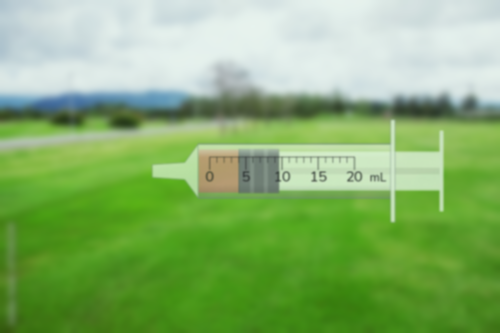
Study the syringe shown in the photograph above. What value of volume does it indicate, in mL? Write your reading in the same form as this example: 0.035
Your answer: 4
